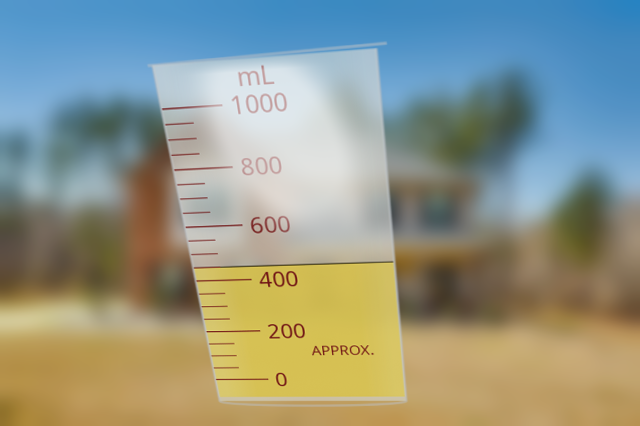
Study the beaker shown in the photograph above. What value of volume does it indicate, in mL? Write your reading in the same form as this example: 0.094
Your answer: 450
